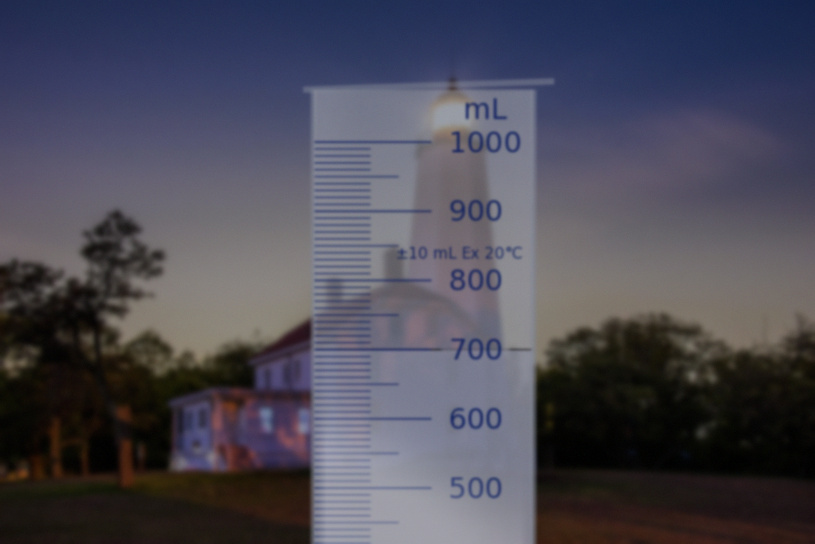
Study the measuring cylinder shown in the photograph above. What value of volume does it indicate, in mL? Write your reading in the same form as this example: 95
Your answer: 700
